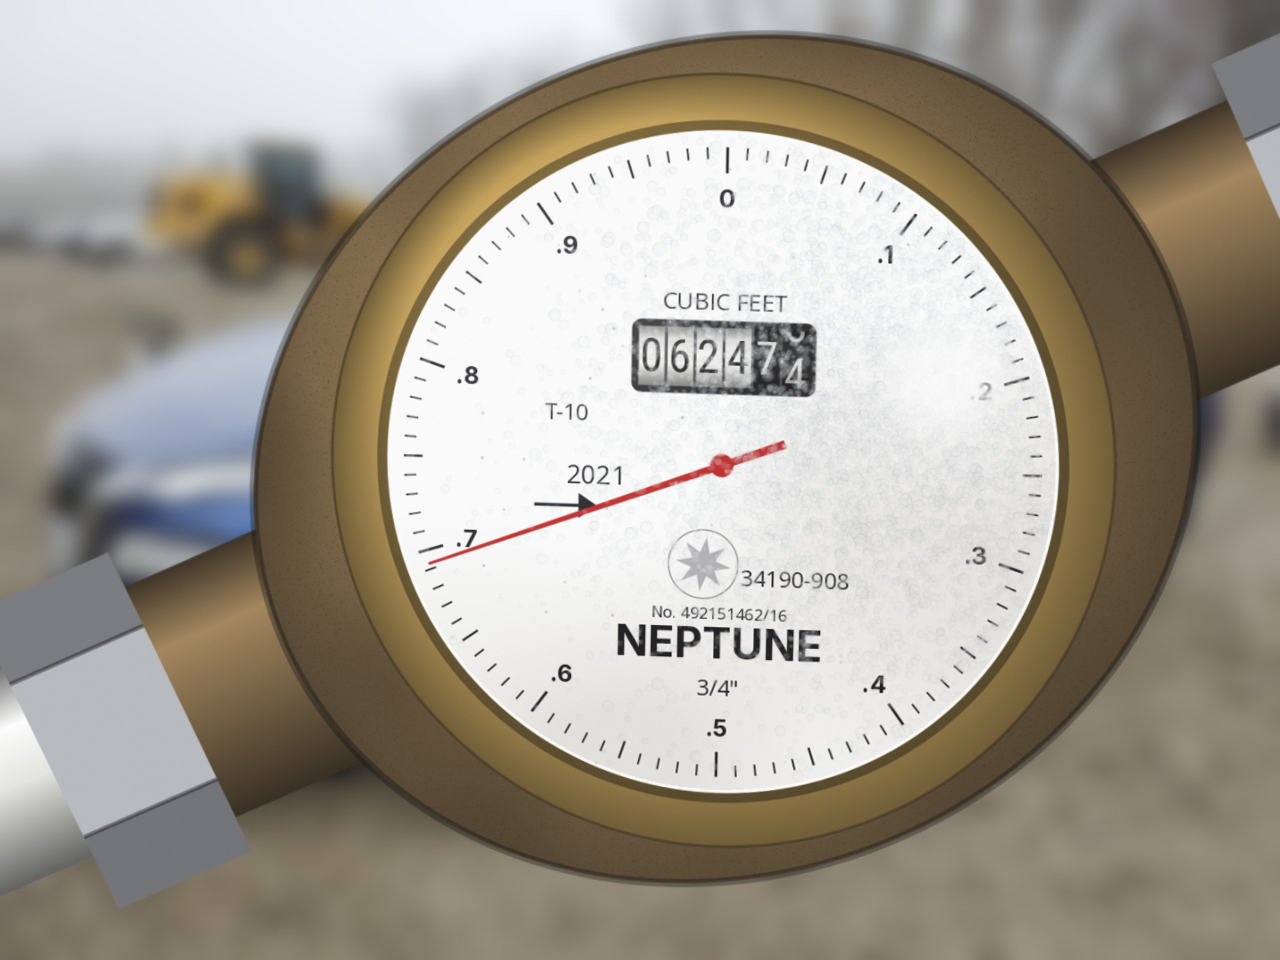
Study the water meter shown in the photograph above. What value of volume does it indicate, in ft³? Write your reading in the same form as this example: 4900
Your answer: 62473.69
